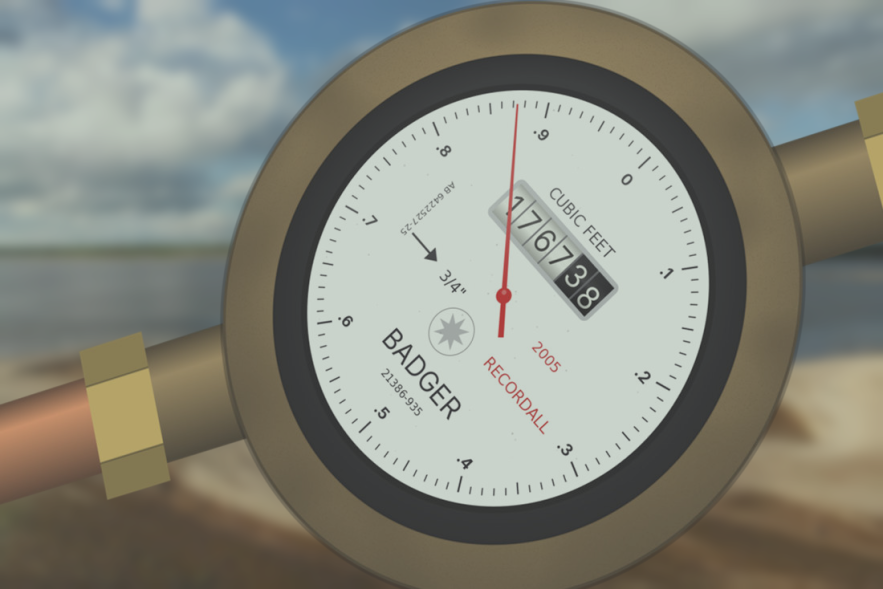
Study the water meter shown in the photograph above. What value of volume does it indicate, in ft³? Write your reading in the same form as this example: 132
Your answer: 176737.87
